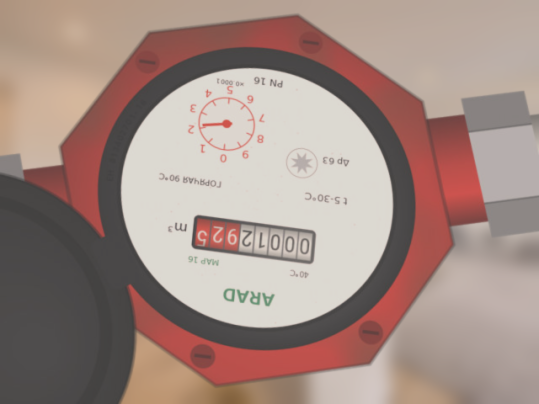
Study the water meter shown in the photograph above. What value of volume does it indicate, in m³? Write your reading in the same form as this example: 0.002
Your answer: 12.9252
